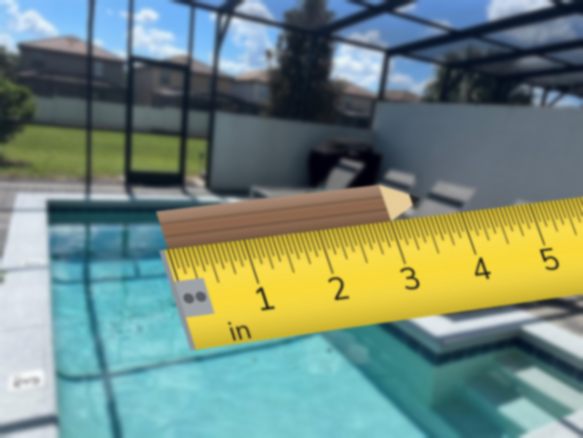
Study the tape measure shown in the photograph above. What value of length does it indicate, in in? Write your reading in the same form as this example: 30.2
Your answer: 3.5
